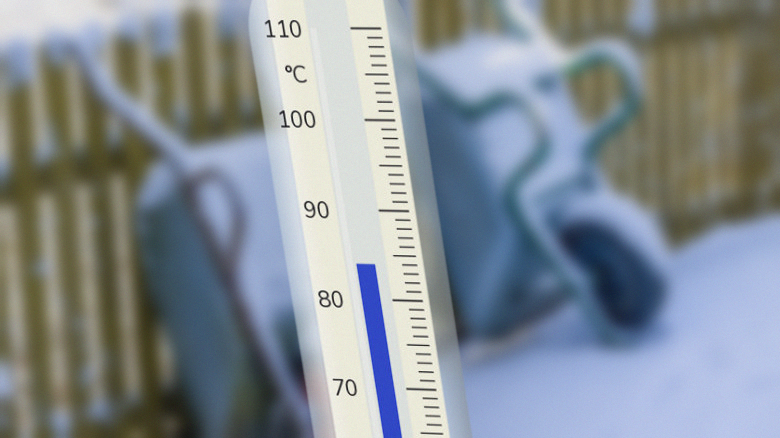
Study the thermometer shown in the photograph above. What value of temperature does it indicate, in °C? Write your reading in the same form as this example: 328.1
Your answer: 84
